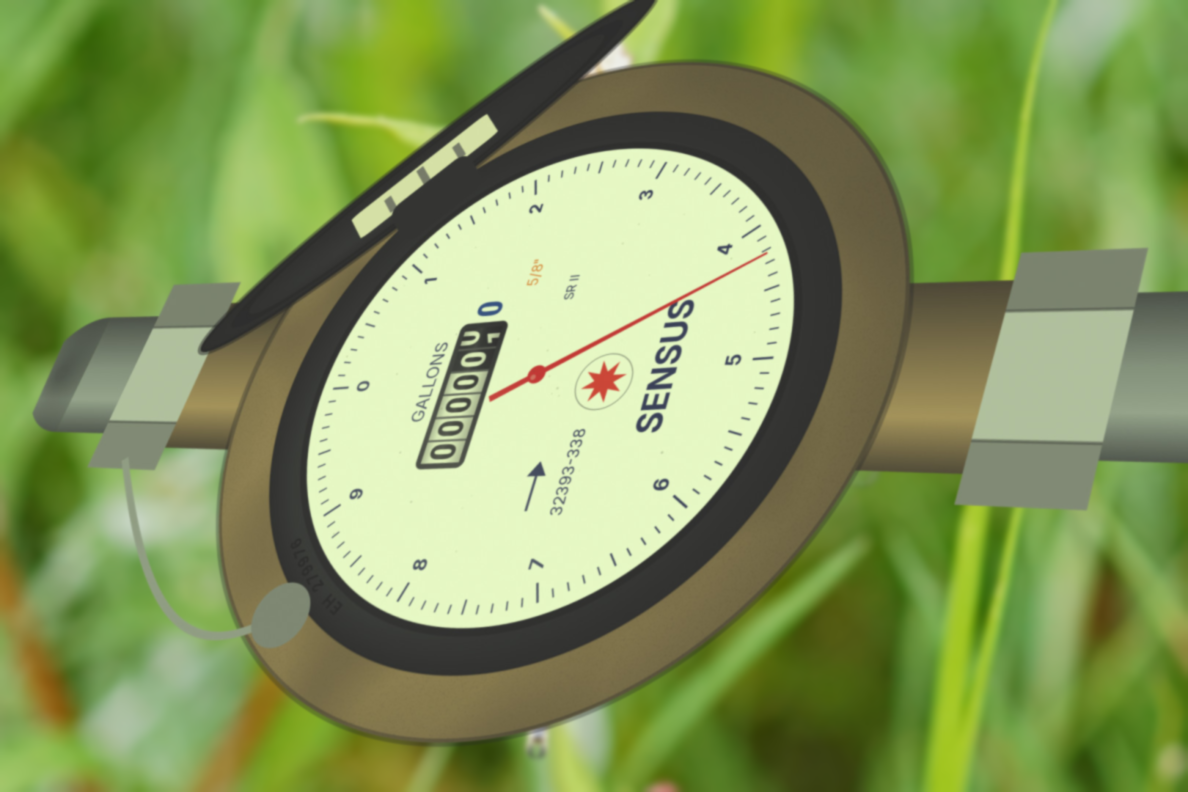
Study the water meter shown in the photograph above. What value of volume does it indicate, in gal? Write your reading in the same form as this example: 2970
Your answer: 4.2
